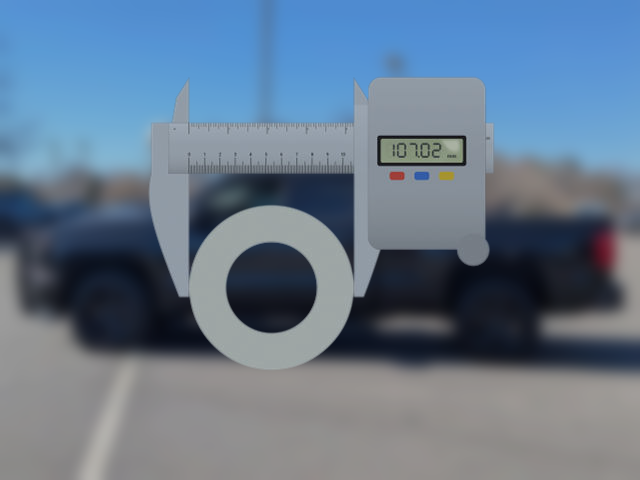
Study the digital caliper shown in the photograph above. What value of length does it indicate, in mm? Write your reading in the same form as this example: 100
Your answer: 107.02
